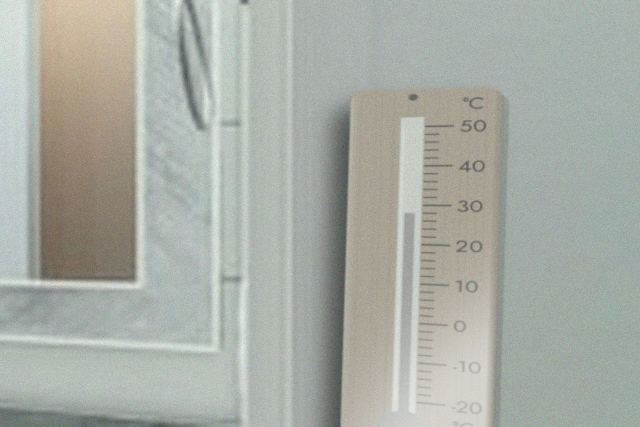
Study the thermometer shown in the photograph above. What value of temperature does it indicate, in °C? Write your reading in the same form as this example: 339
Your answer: 28
